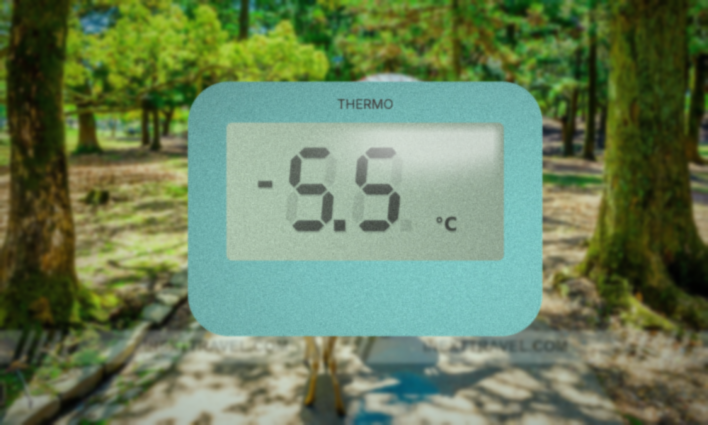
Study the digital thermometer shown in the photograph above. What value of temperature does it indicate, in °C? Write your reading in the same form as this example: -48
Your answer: -5.5
